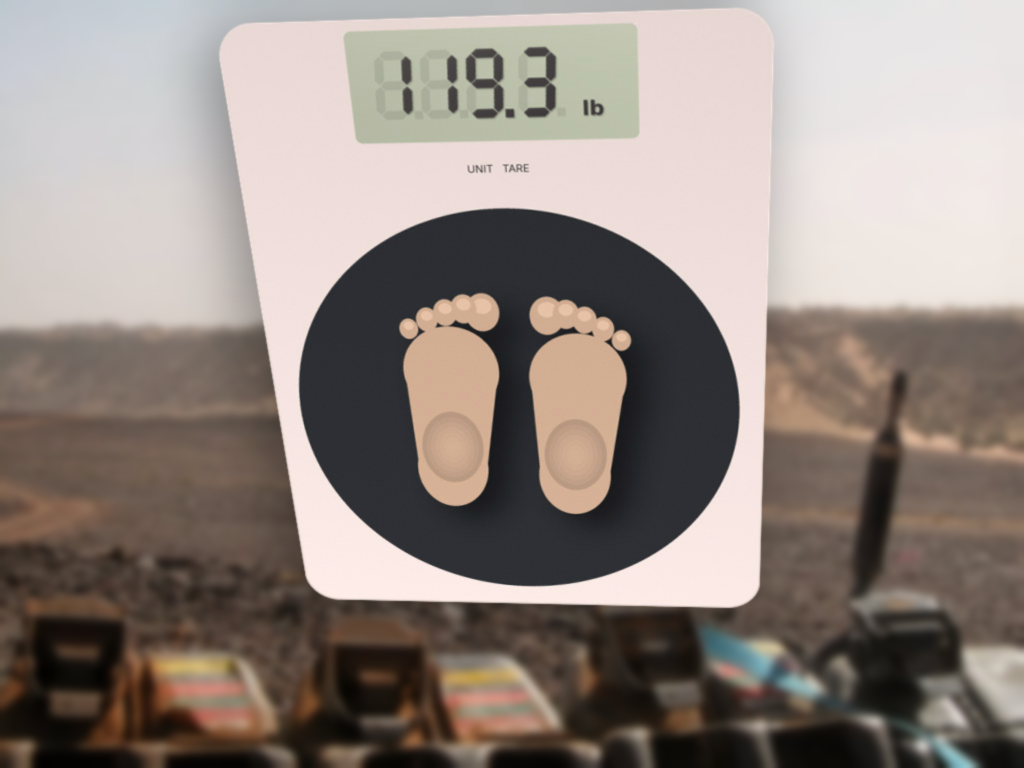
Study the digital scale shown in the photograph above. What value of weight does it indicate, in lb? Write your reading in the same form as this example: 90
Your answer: 119.3
